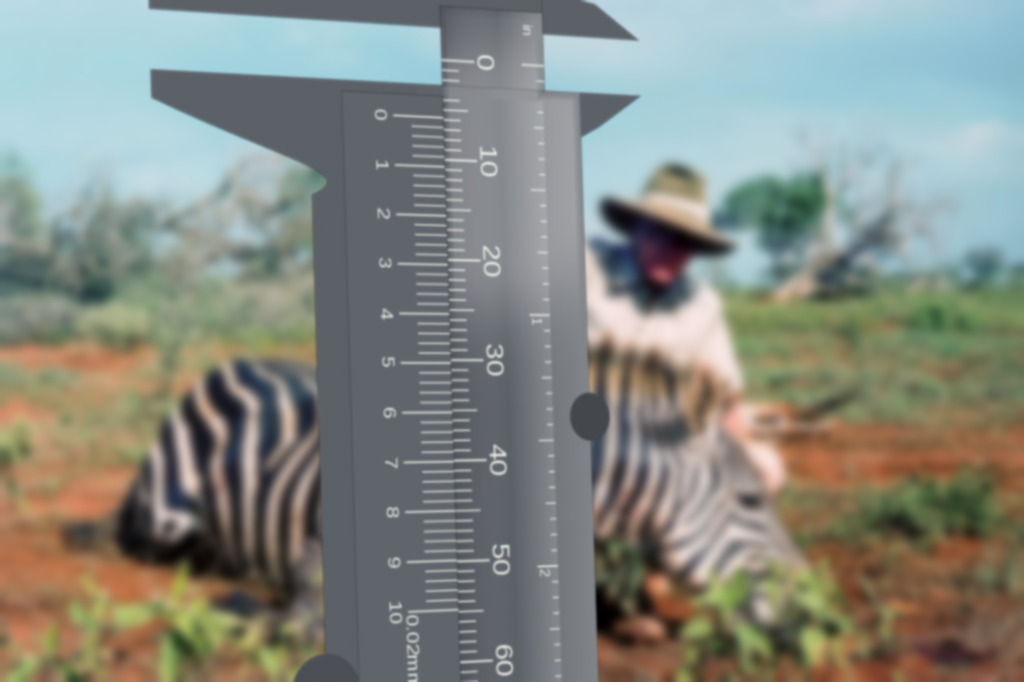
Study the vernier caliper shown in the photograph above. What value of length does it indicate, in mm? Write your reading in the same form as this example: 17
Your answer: 5.8
